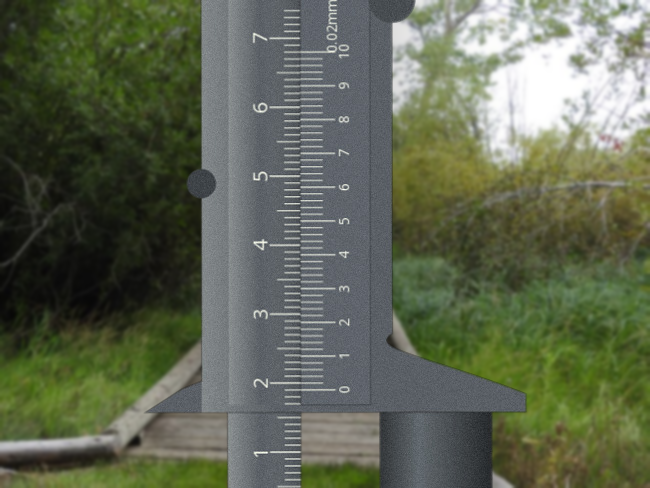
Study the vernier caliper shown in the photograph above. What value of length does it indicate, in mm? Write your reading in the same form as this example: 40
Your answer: 19.0
